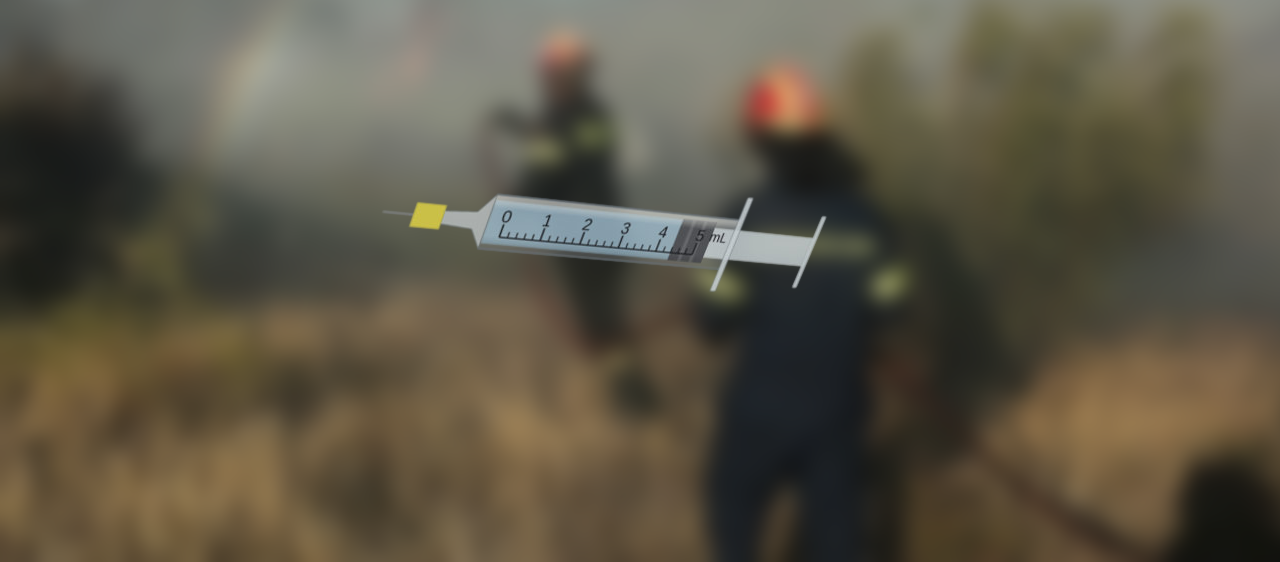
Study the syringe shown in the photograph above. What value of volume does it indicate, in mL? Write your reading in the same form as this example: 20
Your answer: 4.4
